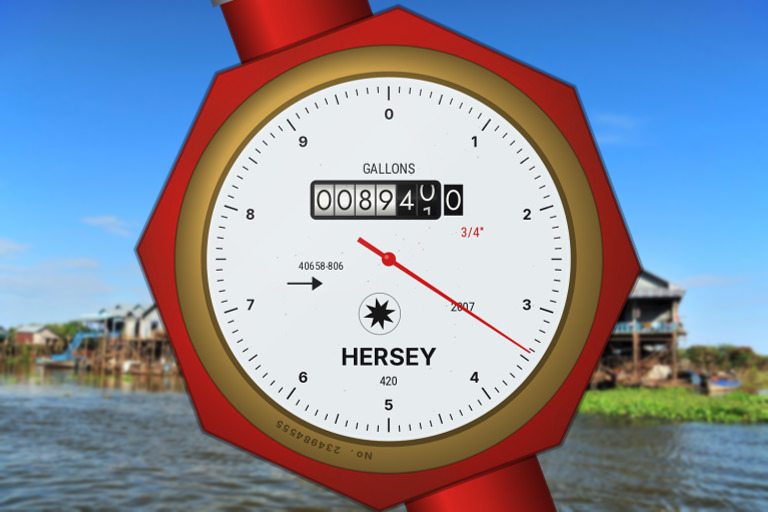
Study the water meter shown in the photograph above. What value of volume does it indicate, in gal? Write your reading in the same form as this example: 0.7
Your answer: 89403.4
